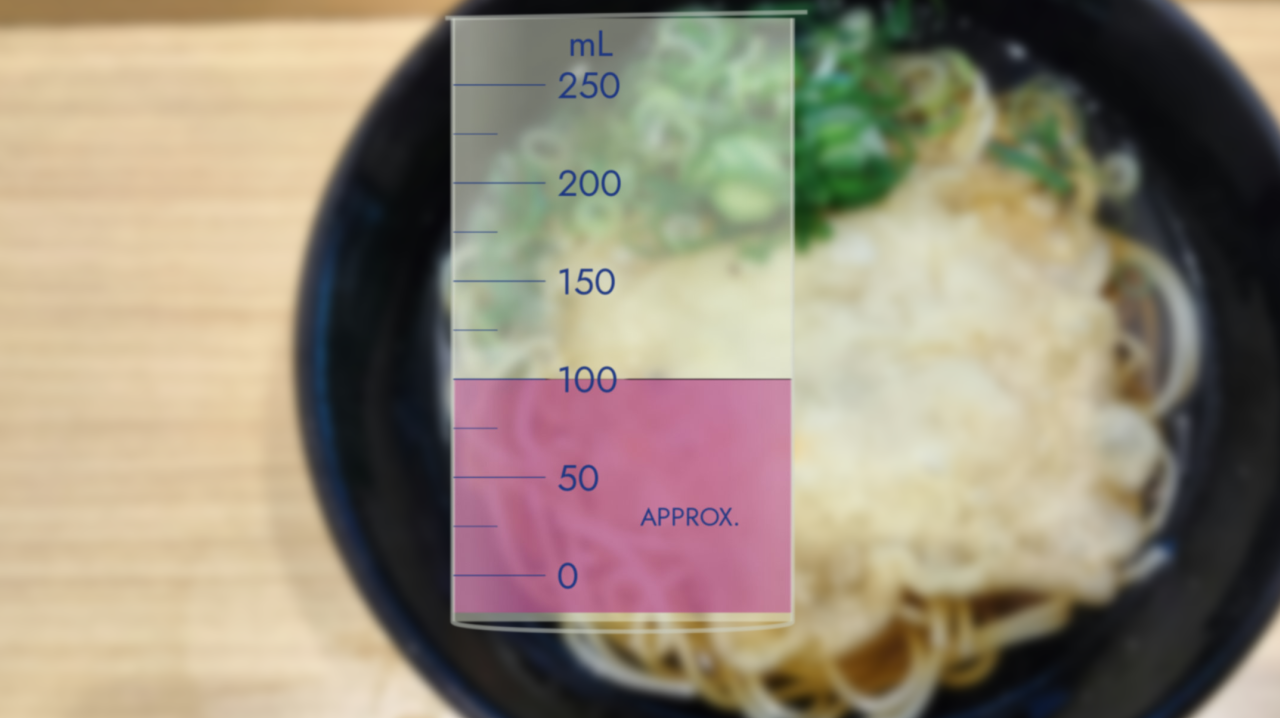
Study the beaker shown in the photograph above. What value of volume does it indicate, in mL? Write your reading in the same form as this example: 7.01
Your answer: 100
